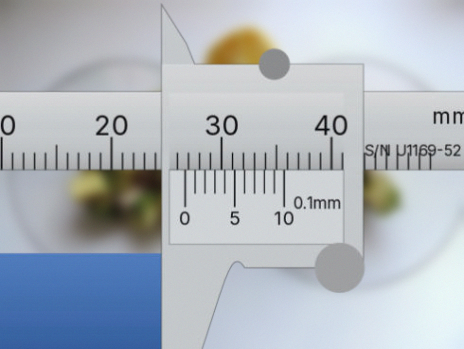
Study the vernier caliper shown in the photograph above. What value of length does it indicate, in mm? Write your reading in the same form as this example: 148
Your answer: 26.7
